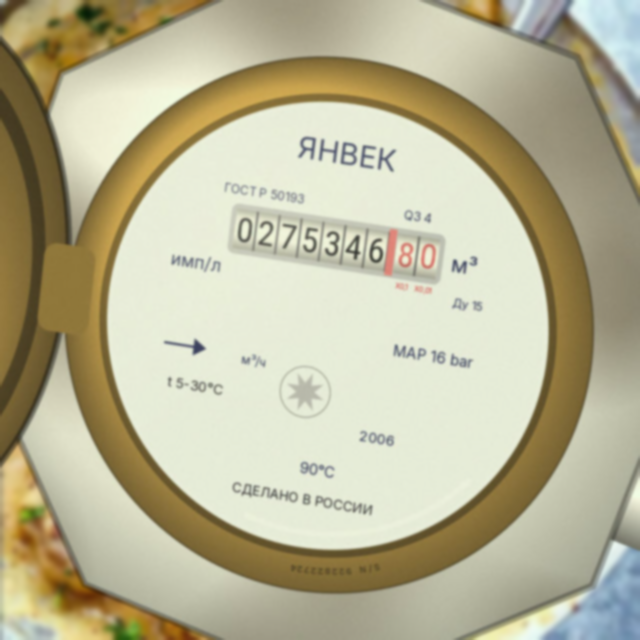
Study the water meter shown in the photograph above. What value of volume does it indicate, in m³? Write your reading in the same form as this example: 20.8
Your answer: 275346.80
